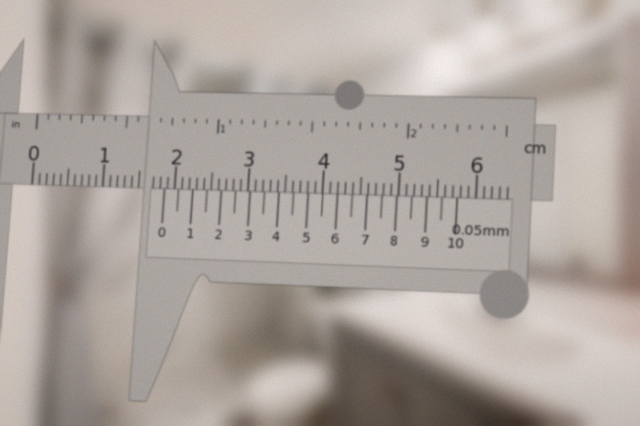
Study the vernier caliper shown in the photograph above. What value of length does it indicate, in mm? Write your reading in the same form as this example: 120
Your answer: 18.6
